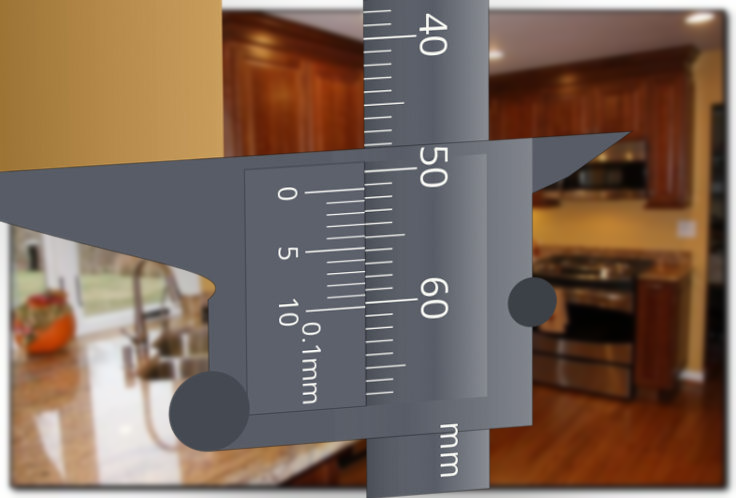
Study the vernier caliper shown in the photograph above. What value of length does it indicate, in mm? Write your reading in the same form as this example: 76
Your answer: 51.3
